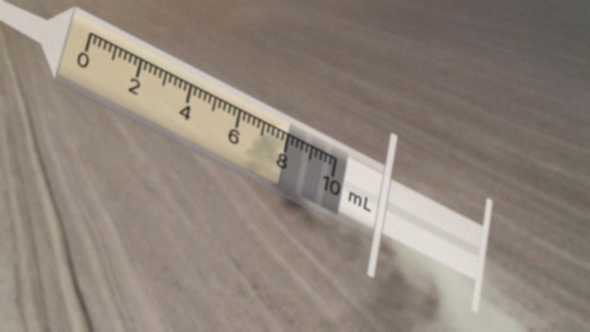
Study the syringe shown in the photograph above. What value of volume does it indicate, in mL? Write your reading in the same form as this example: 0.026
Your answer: 8
